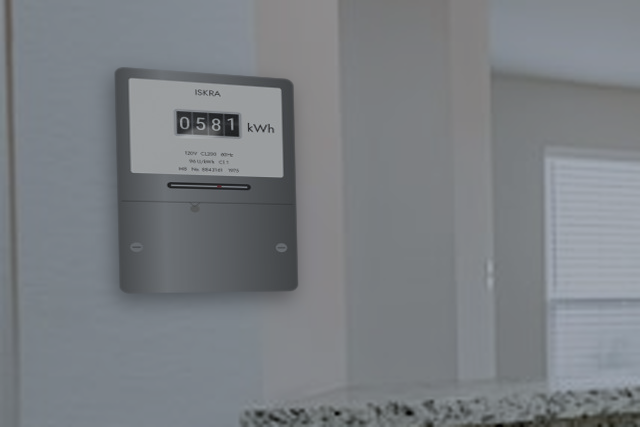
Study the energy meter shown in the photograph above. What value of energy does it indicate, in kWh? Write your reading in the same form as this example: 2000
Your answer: 581
